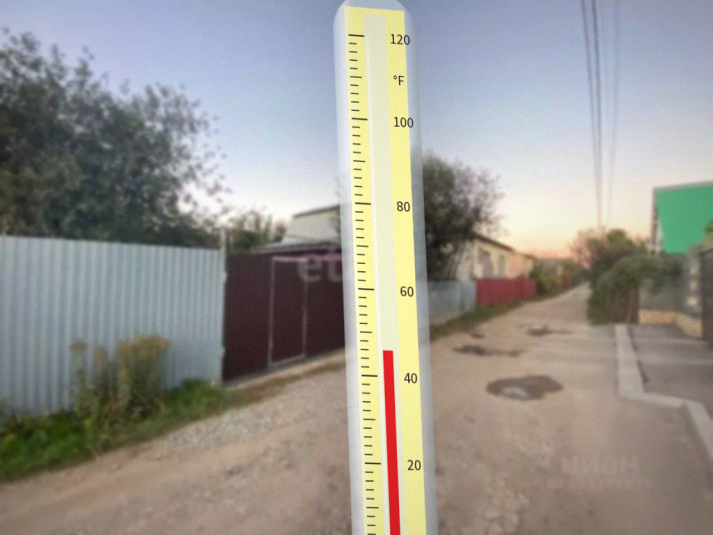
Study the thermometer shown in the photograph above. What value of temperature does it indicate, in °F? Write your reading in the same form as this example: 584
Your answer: 46
